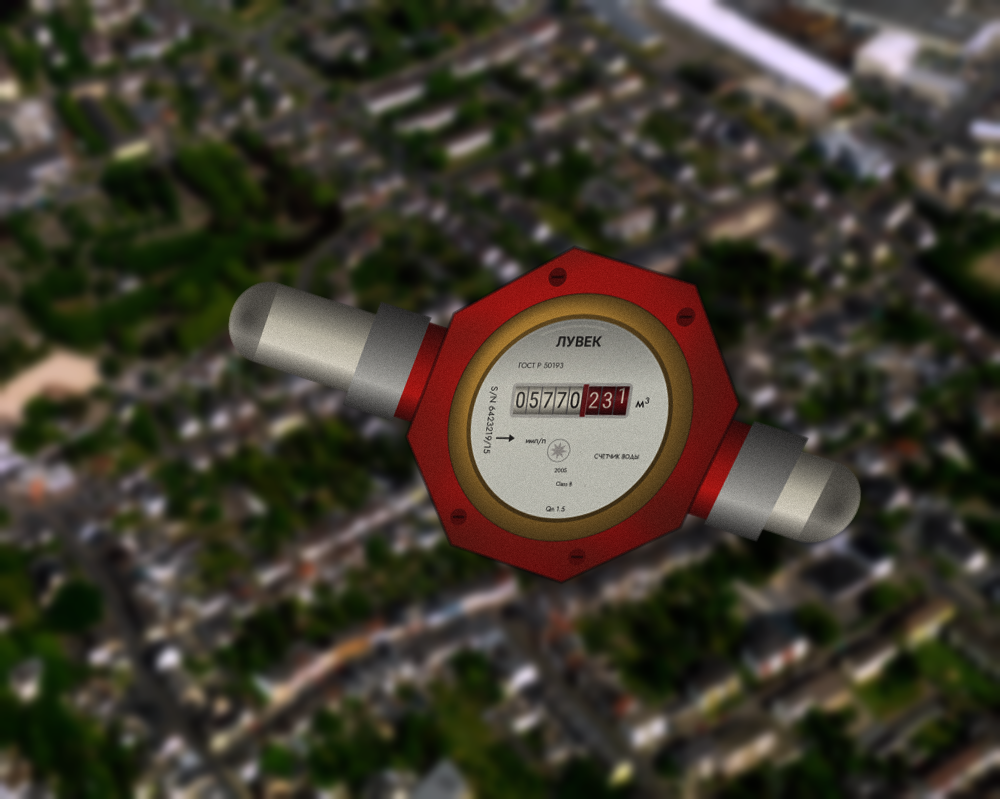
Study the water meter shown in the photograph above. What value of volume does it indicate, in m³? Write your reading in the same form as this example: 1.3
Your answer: 5770.231
